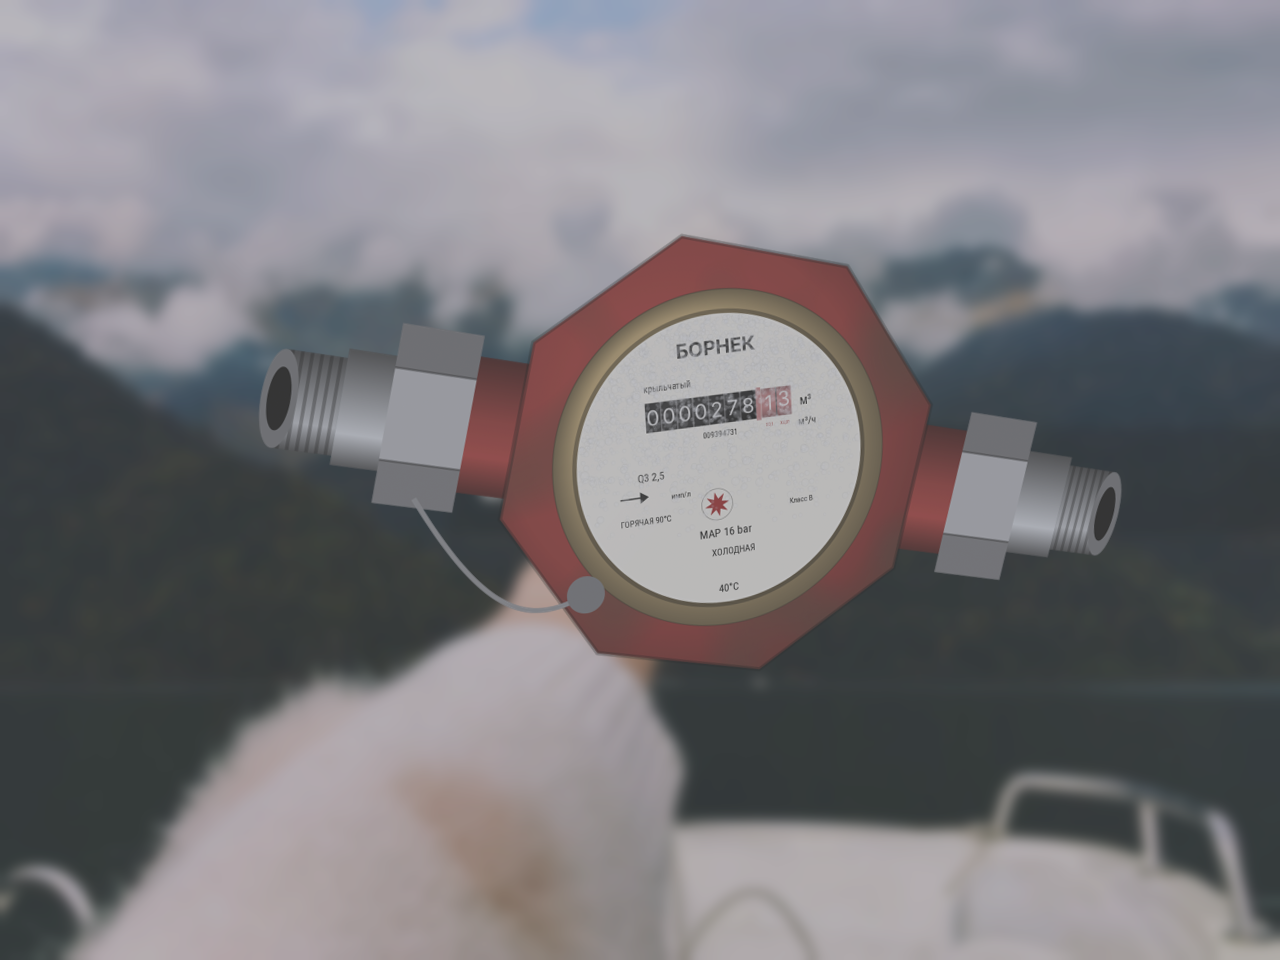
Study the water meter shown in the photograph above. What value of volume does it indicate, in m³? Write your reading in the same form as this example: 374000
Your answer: 278.13
